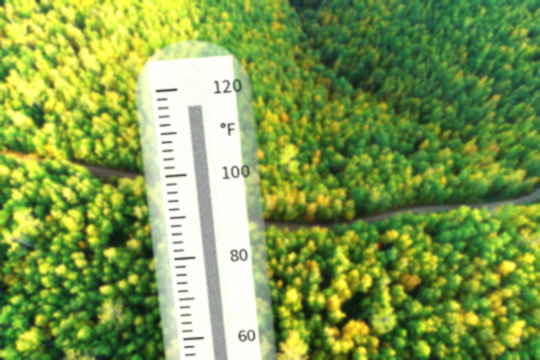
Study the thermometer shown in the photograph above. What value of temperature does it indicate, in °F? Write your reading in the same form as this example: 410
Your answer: 116
